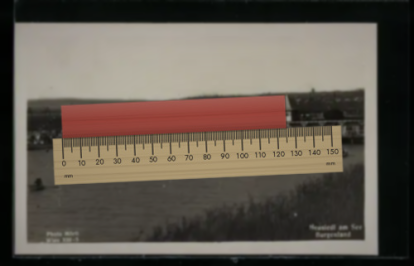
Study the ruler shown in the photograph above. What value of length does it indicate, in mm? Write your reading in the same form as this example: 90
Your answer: 125
